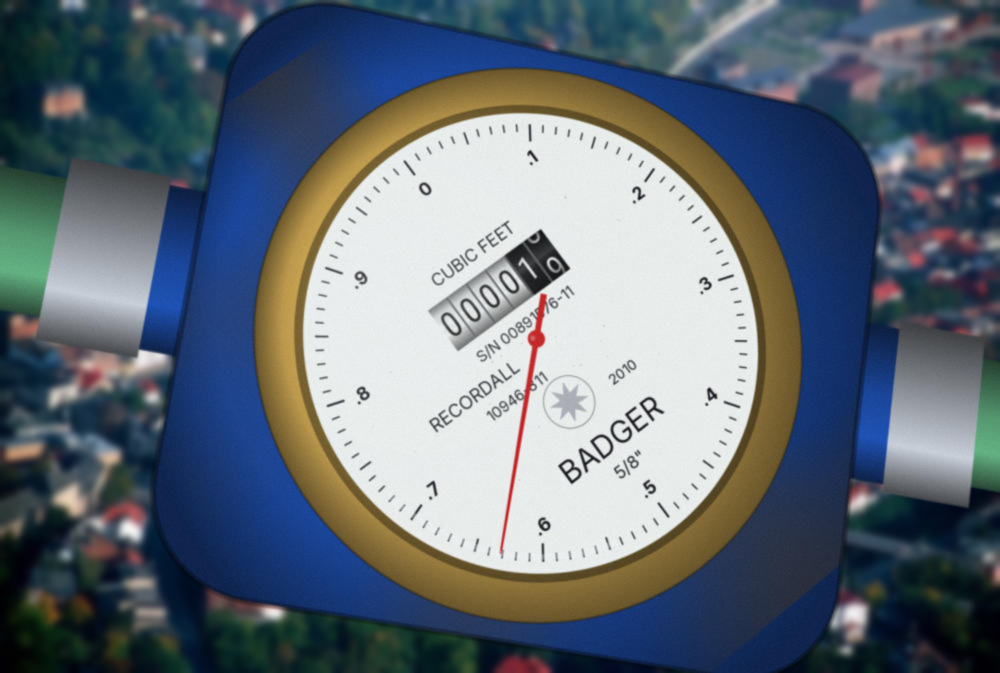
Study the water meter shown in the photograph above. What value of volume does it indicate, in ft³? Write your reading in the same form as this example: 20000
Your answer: 18.63
